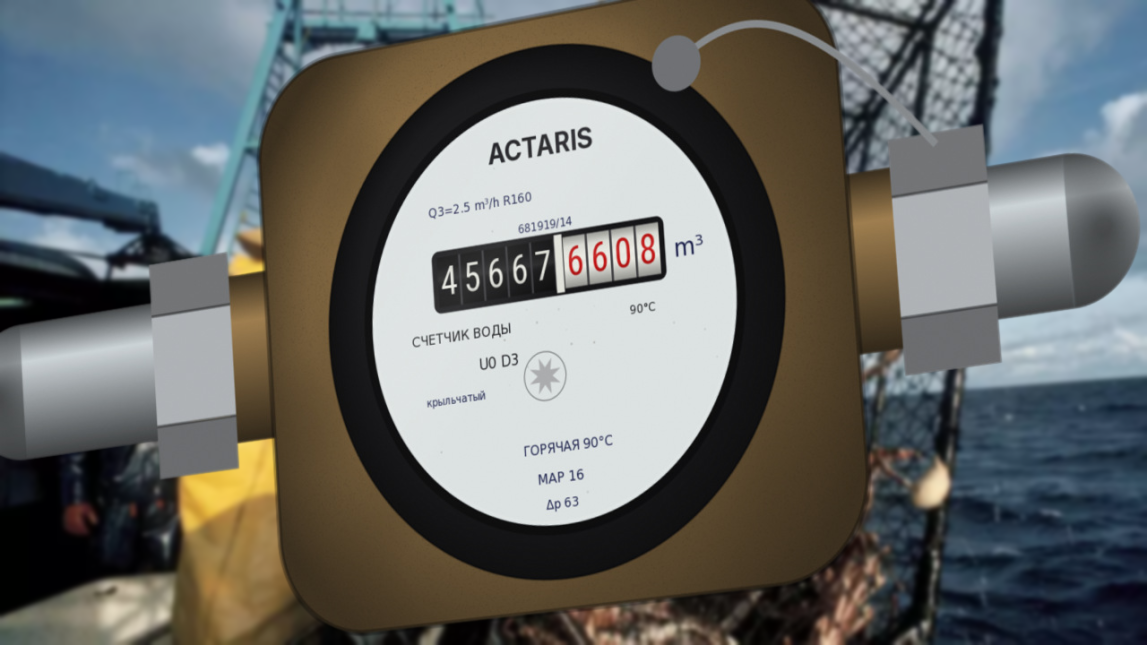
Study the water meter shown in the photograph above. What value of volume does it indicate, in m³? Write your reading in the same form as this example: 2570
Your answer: 45667.6608
